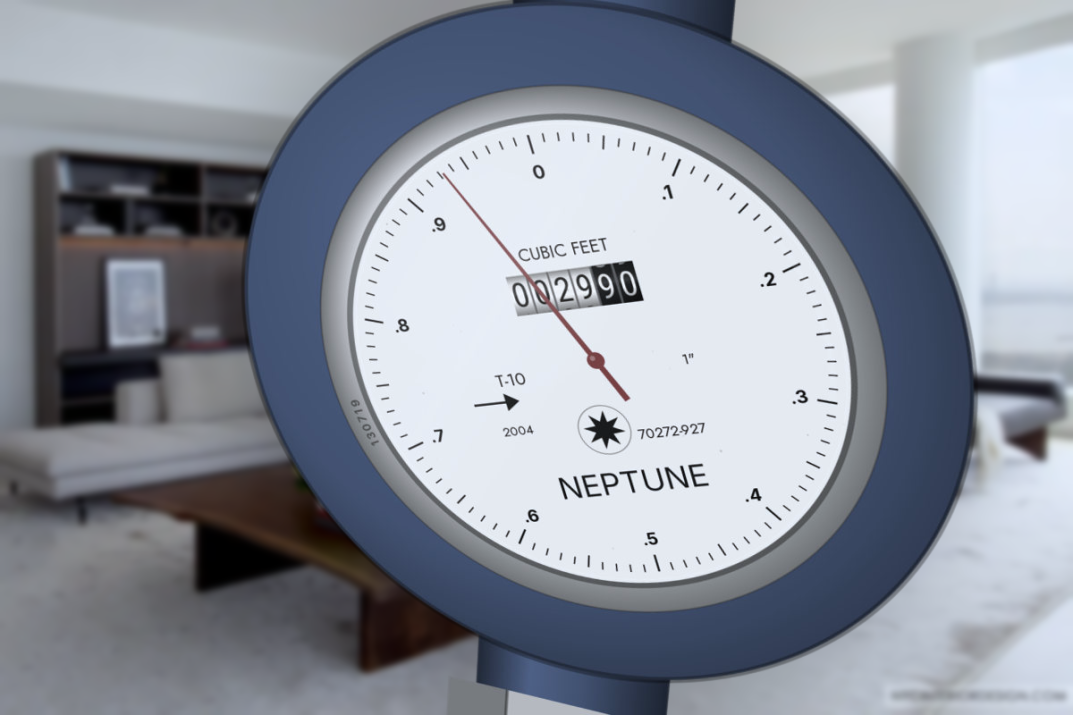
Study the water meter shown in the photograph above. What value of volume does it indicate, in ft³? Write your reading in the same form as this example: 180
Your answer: 2989.93
